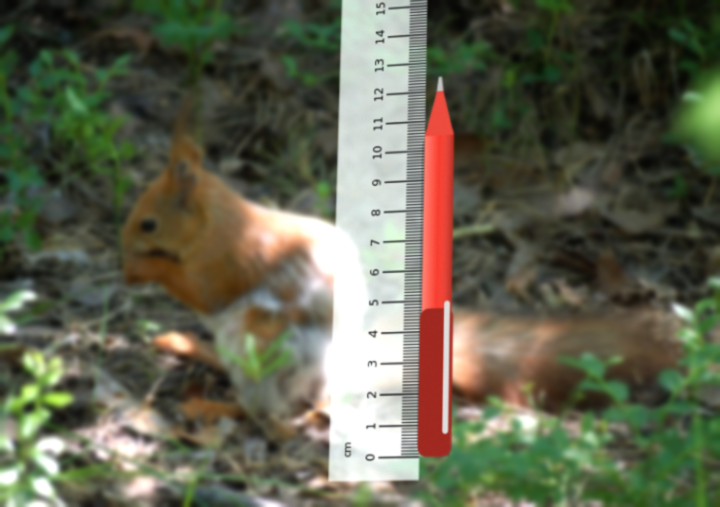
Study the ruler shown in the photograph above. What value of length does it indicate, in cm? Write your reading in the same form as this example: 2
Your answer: 12.5
